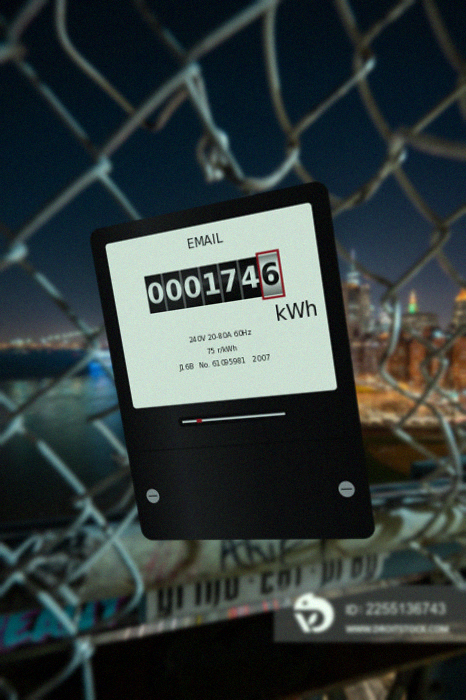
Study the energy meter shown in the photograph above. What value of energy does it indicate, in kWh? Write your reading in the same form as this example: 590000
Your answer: 174.6
